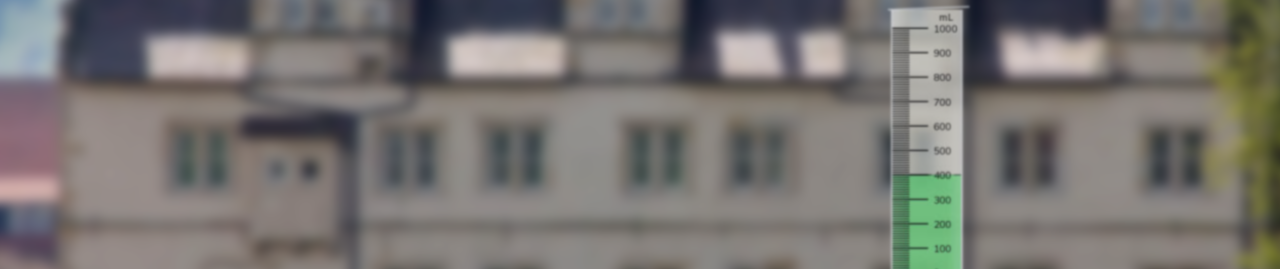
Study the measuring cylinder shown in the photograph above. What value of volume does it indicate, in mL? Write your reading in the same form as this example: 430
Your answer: 400
